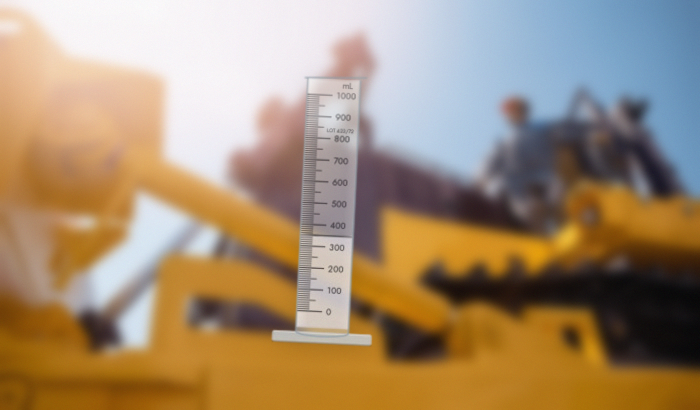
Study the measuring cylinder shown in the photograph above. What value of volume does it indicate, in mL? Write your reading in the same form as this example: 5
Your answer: 350
